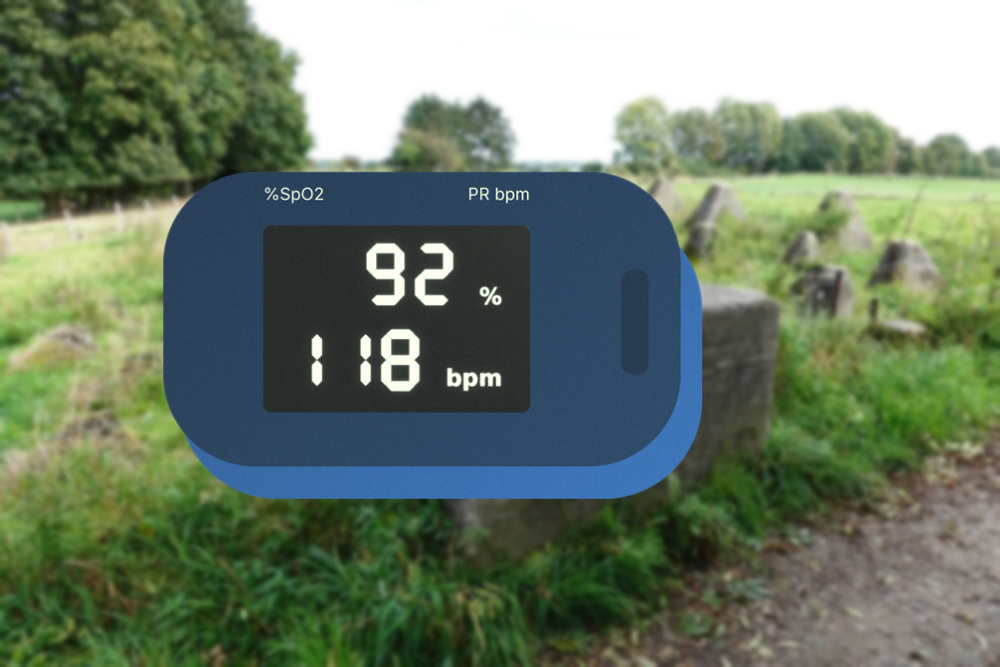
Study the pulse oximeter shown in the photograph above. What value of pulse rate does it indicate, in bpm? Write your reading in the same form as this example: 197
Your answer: 118
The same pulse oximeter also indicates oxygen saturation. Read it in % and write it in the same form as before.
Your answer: 92
